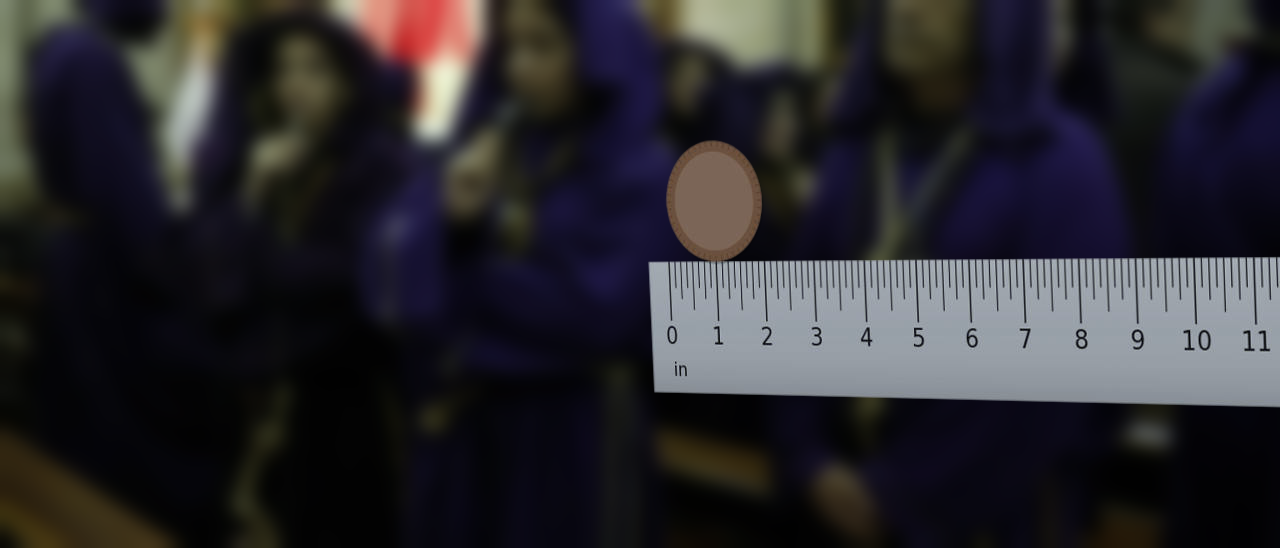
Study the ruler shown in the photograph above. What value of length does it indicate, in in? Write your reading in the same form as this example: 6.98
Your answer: 2
